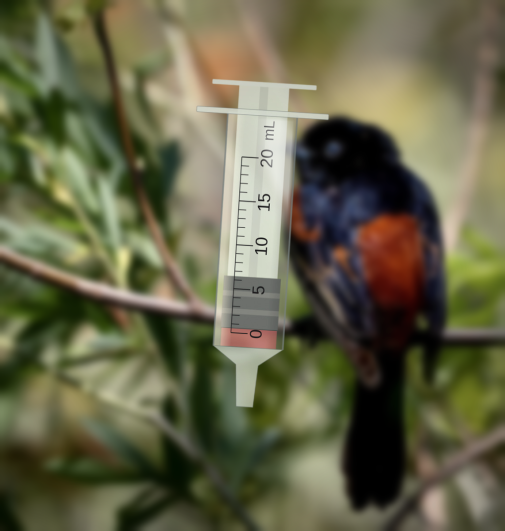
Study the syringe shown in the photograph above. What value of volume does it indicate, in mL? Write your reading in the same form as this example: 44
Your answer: 0.5
